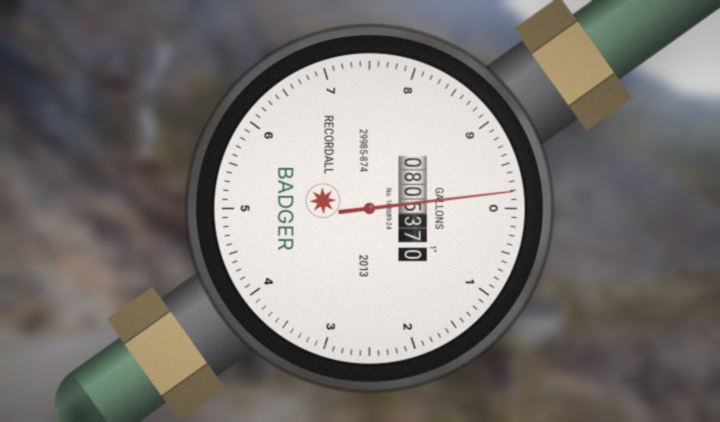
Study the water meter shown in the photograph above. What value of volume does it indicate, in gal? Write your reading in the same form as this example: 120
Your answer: 805369.8
